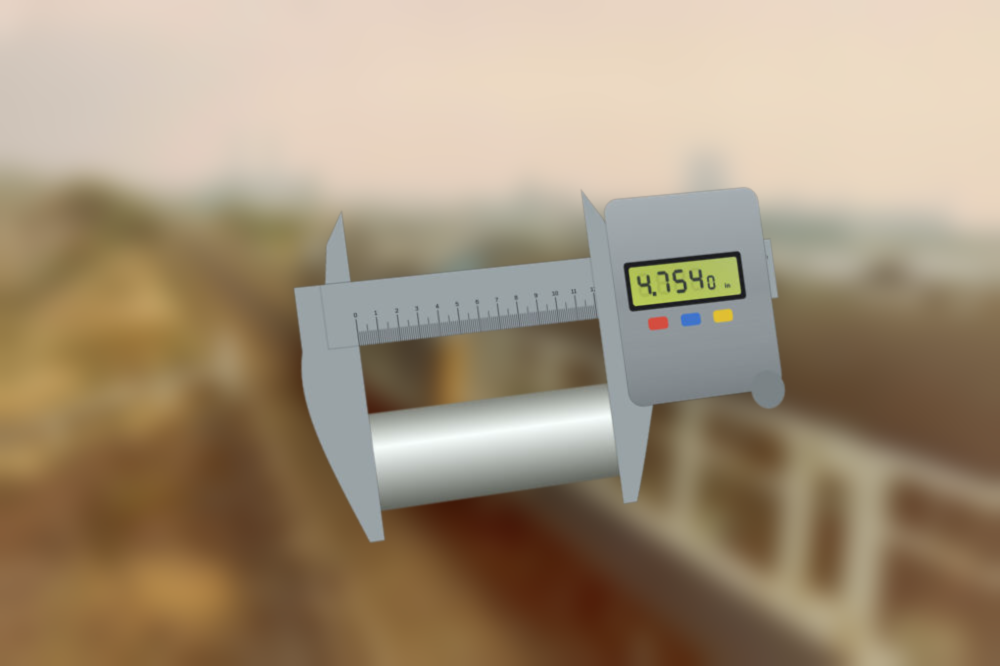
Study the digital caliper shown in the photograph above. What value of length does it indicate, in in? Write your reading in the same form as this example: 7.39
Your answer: 4.7540
